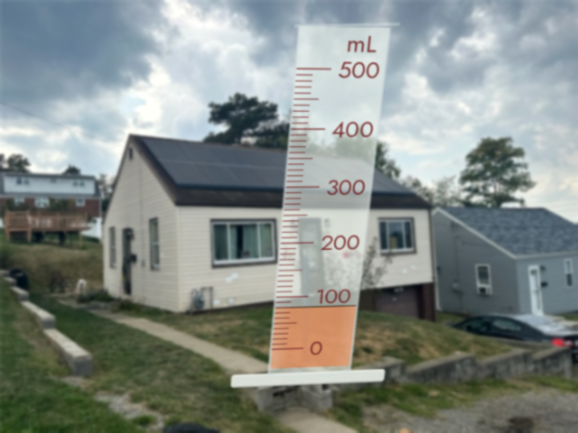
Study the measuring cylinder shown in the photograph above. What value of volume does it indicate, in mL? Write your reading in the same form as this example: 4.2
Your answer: 80
